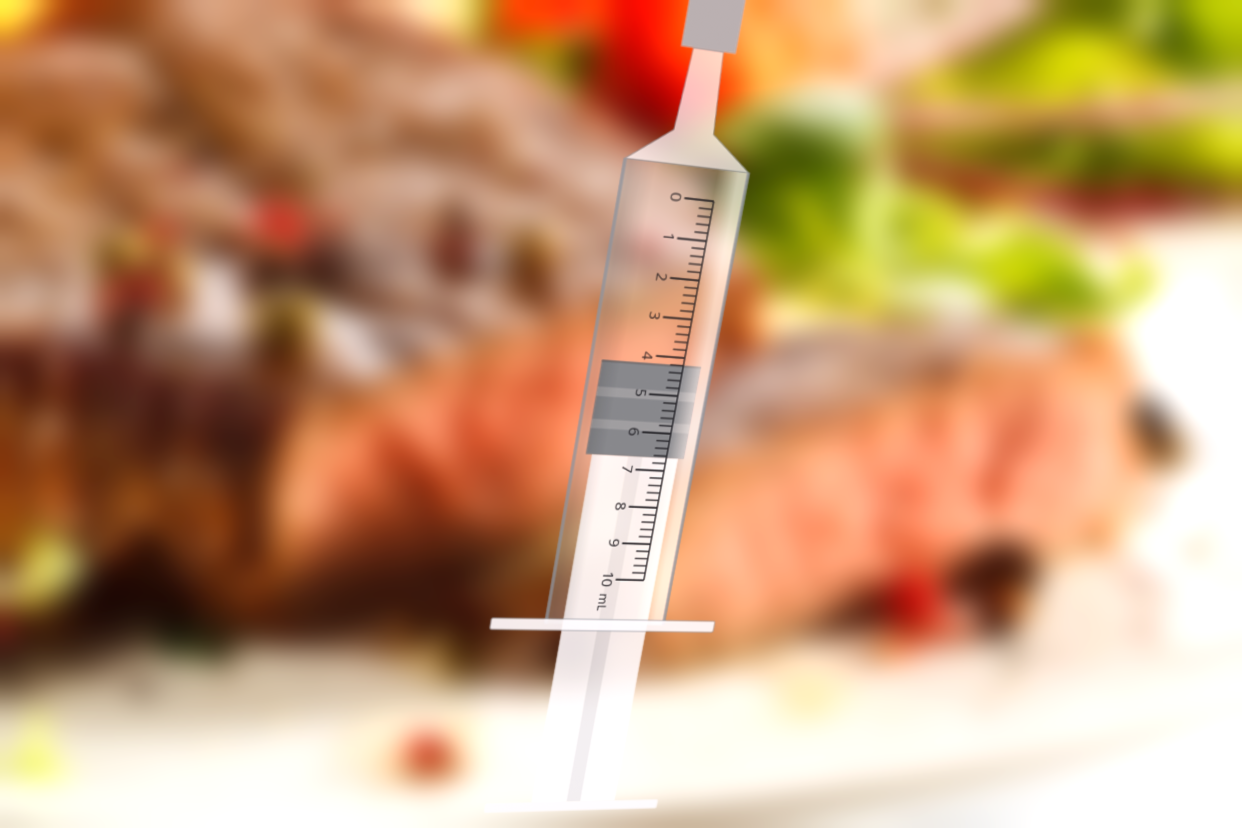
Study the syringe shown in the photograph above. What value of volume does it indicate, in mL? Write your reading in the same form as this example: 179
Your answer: 4.2
